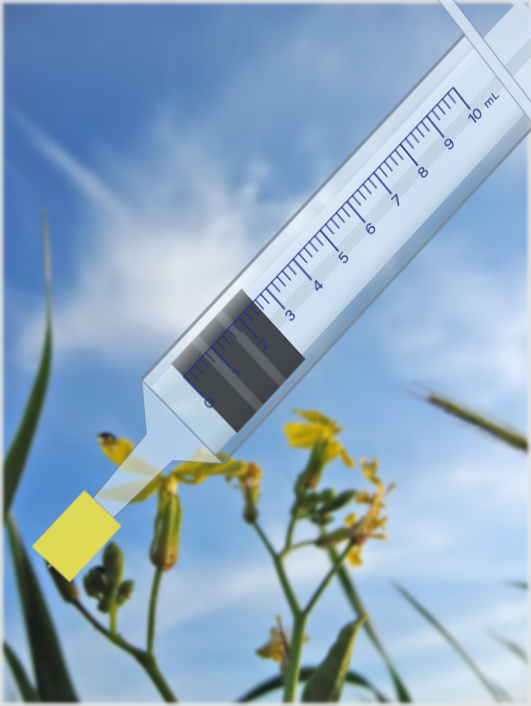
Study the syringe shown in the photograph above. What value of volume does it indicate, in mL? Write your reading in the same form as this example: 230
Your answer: 0
